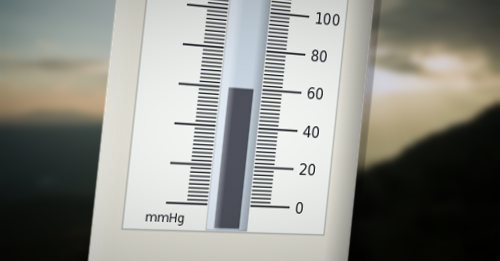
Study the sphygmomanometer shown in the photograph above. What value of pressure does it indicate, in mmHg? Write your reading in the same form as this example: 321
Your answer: 60
